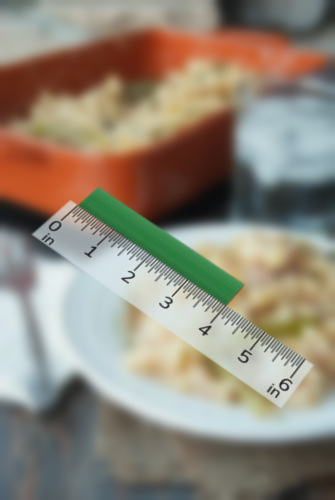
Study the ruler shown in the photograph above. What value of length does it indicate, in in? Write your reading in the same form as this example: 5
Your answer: 4
